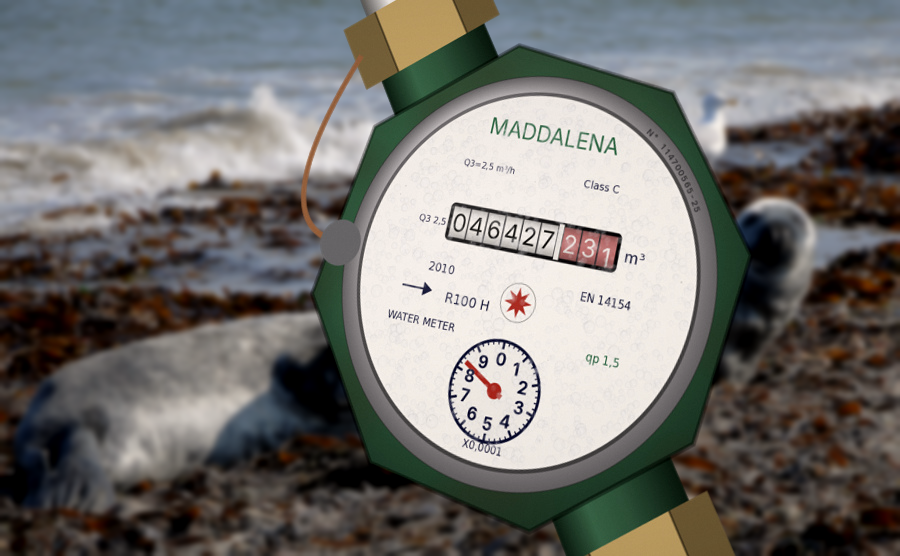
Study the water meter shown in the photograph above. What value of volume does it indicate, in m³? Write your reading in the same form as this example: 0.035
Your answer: 46427.2308
